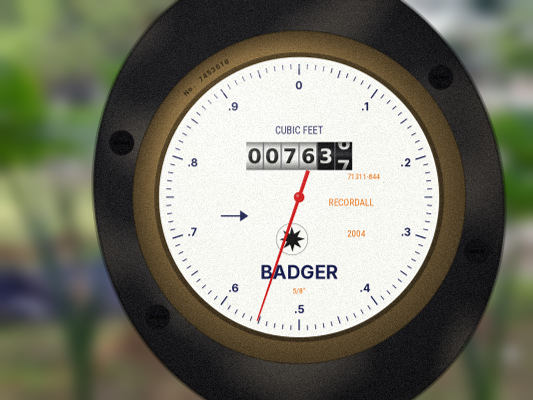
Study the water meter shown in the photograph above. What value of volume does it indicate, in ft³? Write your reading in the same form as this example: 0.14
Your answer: 7636.55
